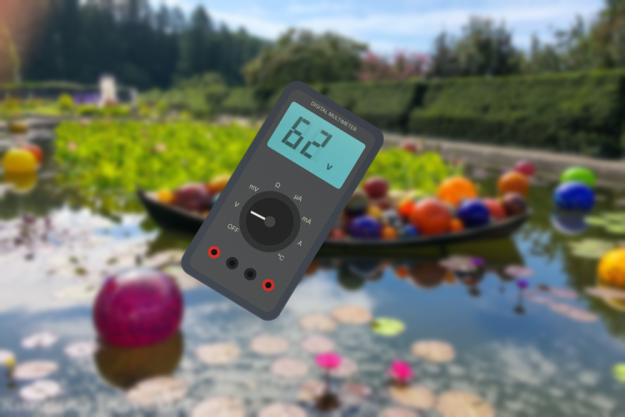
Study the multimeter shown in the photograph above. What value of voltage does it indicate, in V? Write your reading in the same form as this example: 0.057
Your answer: 62
